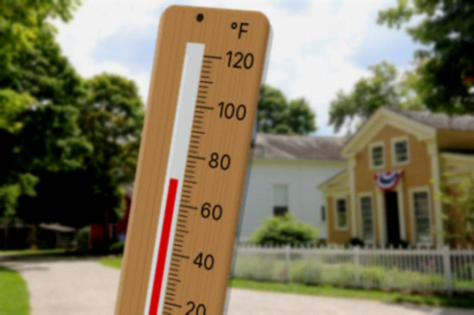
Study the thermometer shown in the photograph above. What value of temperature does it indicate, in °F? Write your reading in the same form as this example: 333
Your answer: 70
